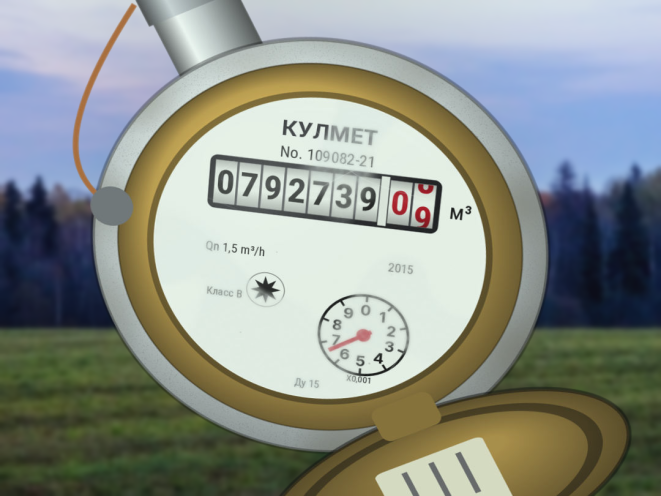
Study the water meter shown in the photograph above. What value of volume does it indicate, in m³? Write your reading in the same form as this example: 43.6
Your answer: 792739.086
